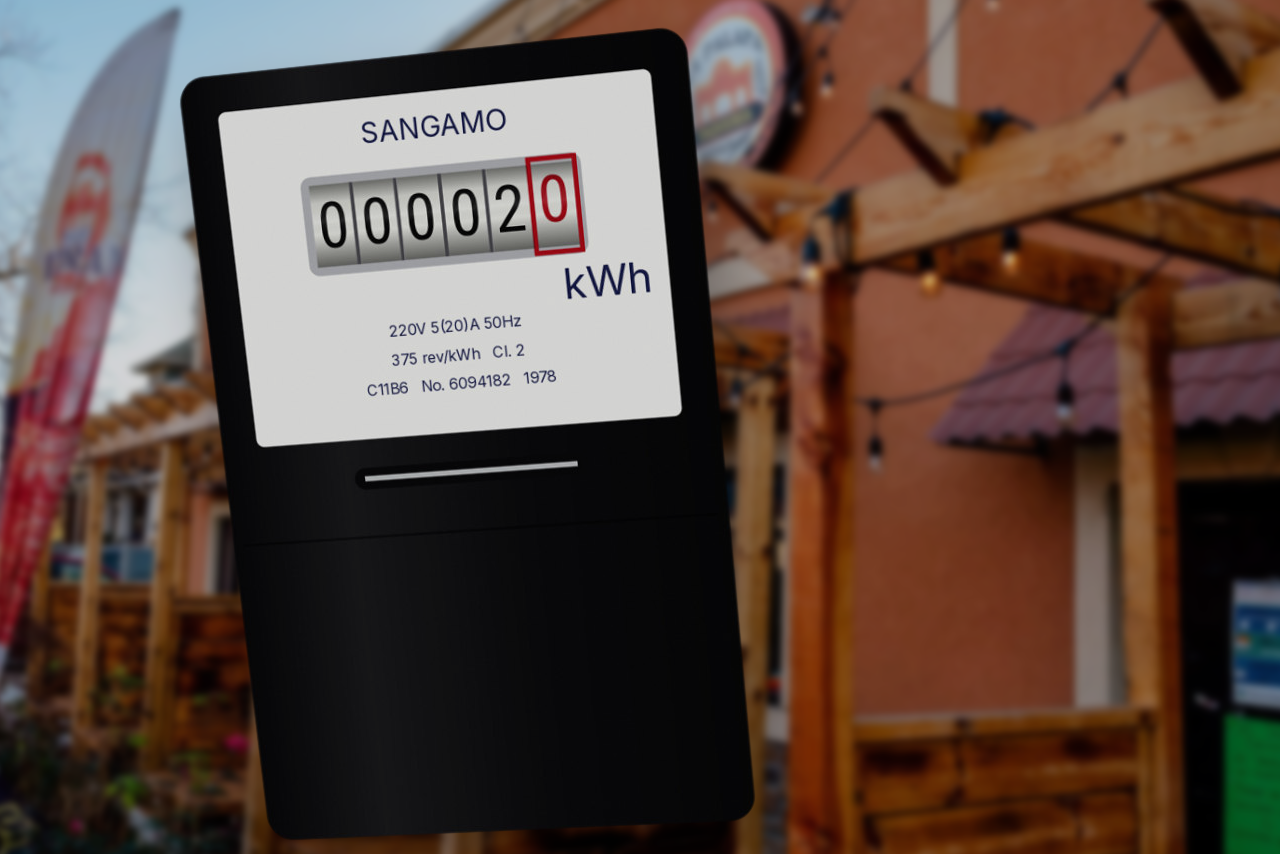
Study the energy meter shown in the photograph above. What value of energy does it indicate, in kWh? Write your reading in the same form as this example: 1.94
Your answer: 2.0
